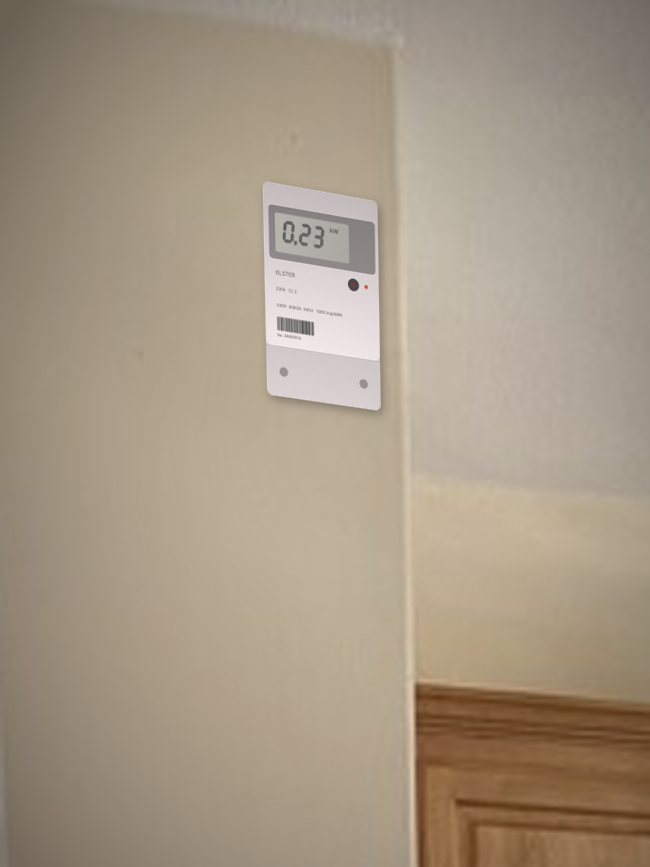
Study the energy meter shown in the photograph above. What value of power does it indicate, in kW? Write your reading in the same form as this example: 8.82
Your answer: 0.23
